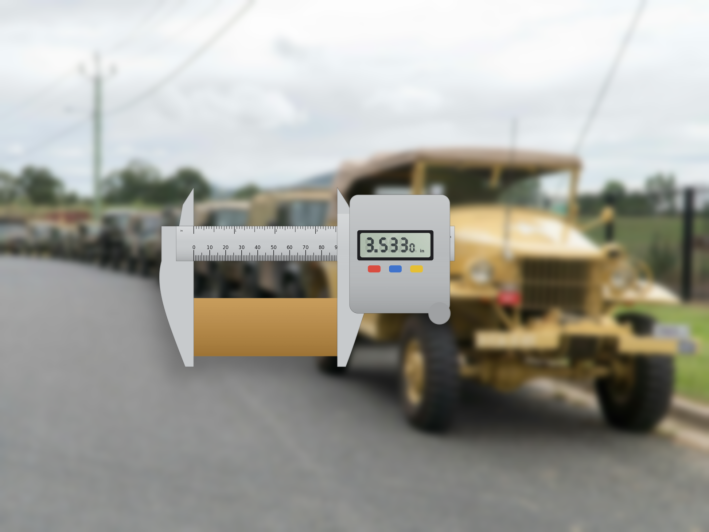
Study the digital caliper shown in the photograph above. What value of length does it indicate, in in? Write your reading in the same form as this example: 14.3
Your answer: 3.5330
